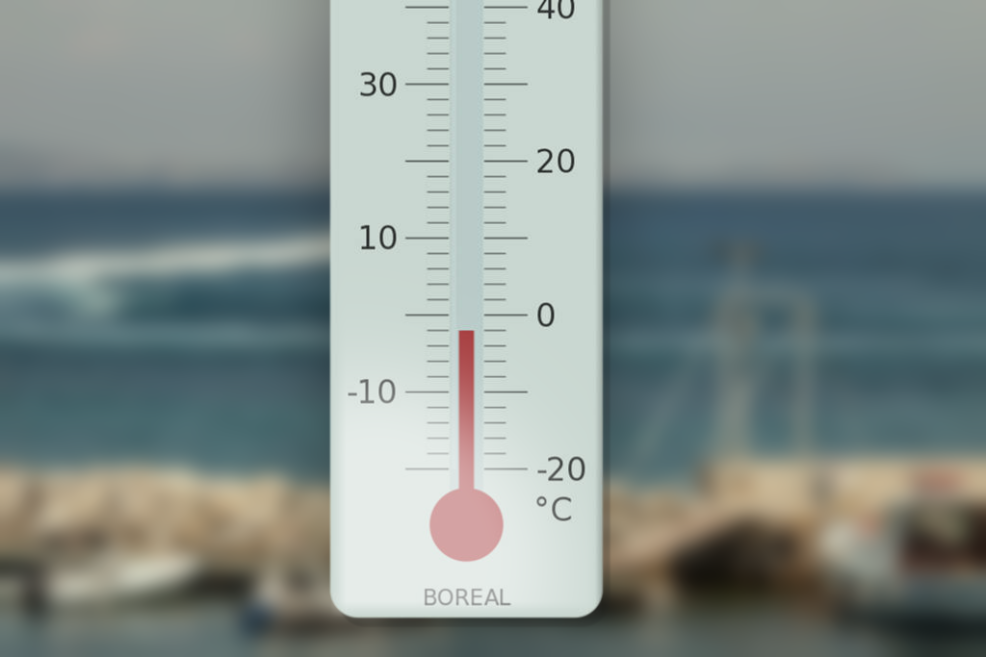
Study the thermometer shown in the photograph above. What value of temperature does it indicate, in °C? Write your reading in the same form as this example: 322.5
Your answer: -2
